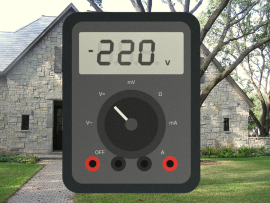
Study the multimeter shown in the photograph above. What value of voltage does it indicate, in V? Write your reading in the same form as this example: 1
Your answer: -220
